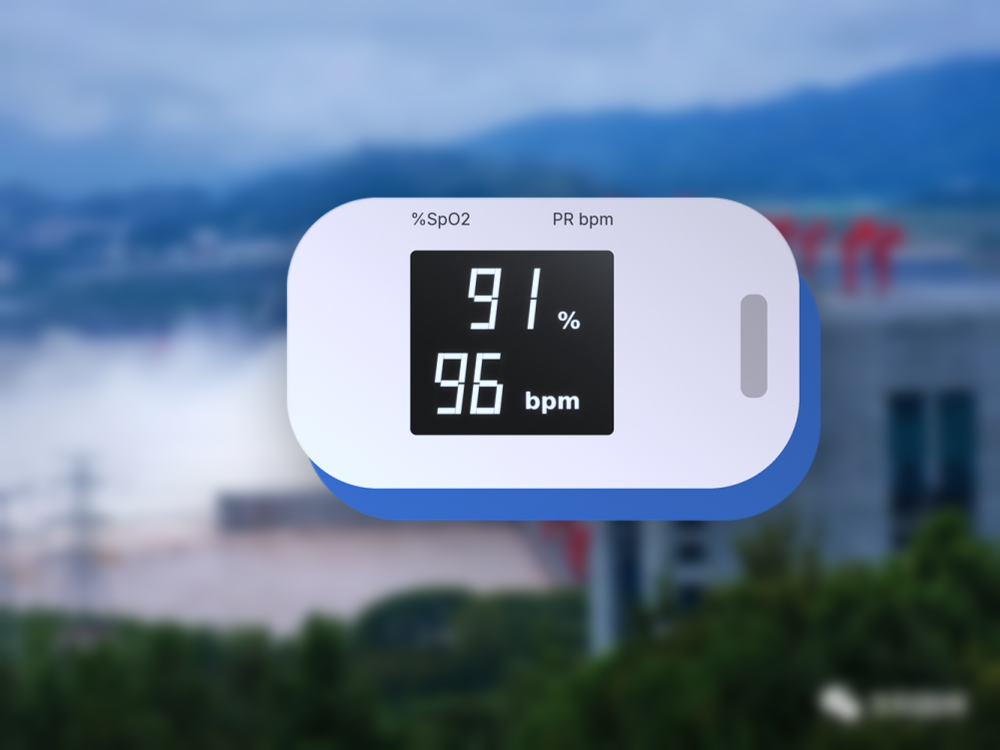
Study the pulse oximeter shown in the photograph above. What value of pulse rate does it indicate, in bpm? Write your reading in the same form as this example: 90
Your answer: 96
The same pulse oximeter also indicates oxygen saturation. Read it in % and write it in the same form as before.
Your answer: 91
